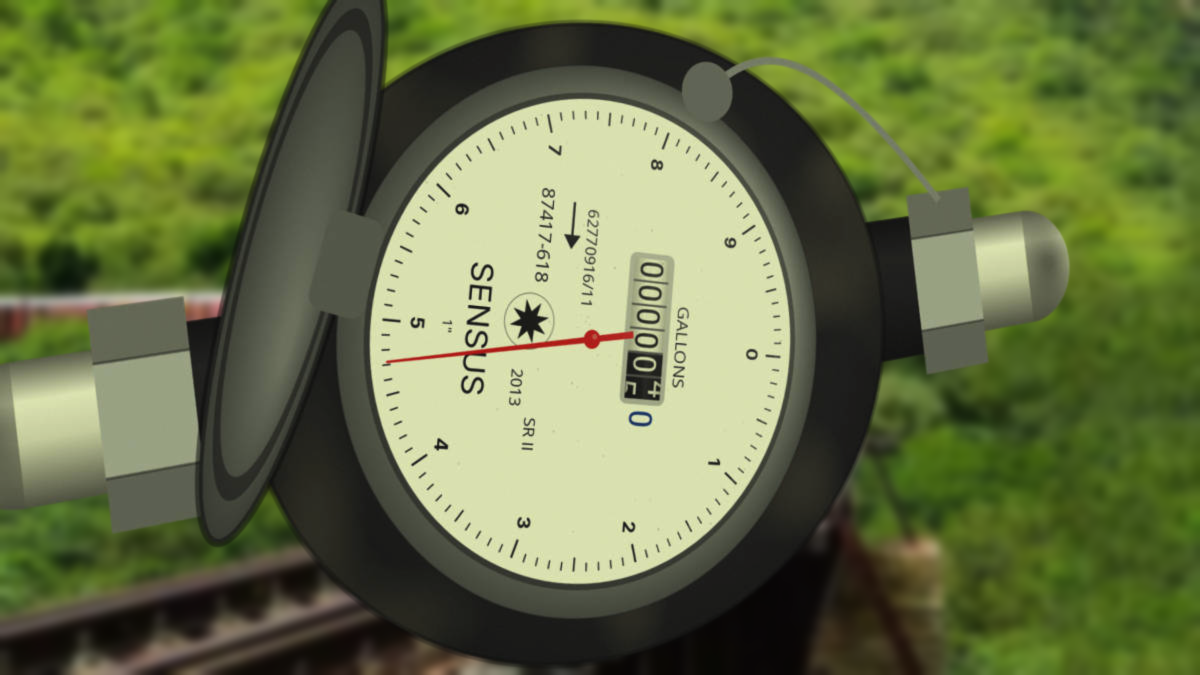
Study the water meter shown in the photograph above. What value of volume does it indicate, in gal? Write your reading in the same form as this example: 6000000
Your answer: 44.7
